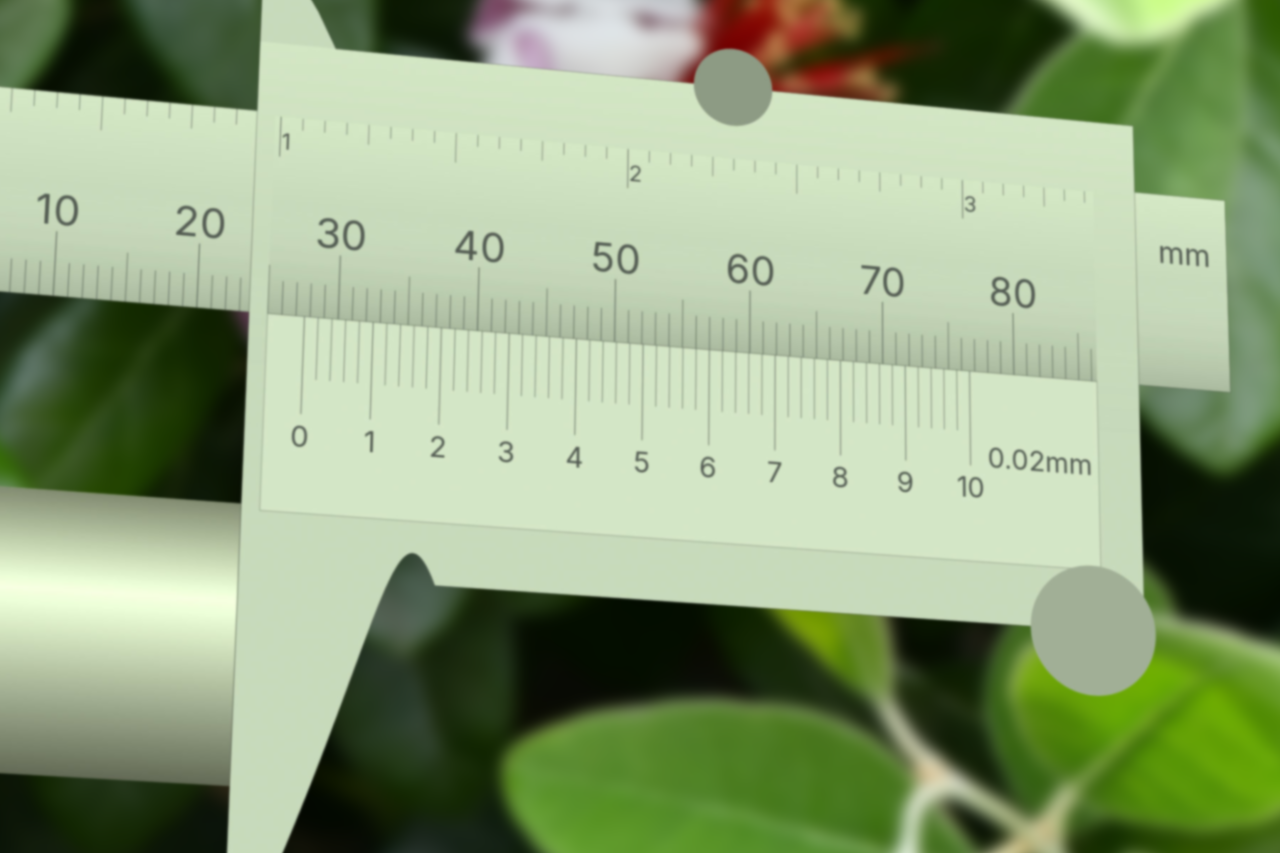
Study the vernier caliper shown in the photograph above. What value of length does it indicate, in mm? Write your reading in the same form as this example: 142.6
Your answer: 27.6
